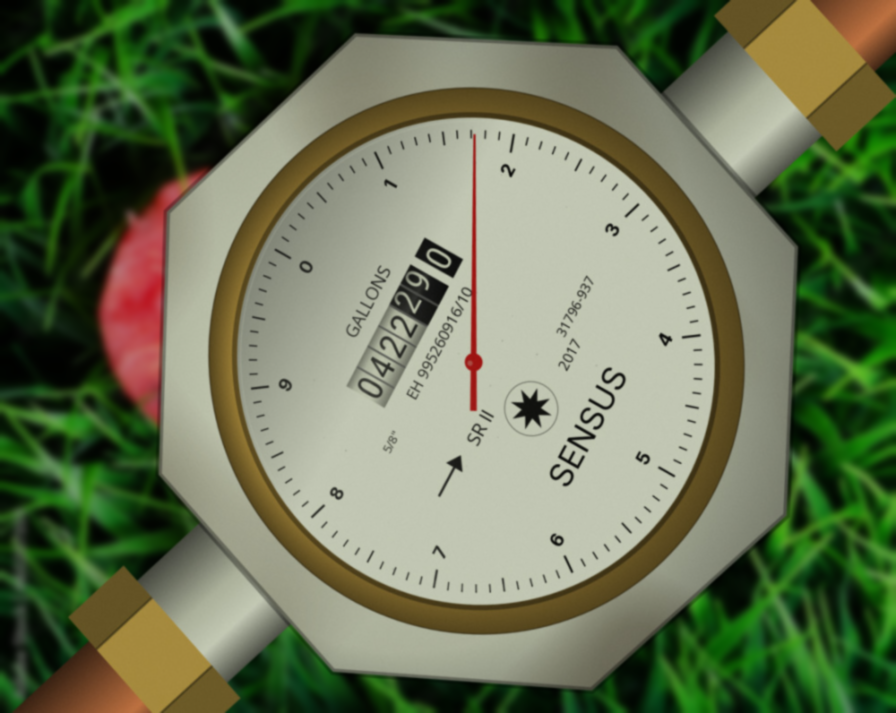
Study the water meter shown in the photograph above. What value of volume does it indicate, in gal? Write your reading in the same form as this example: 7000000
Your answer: 422291.7
